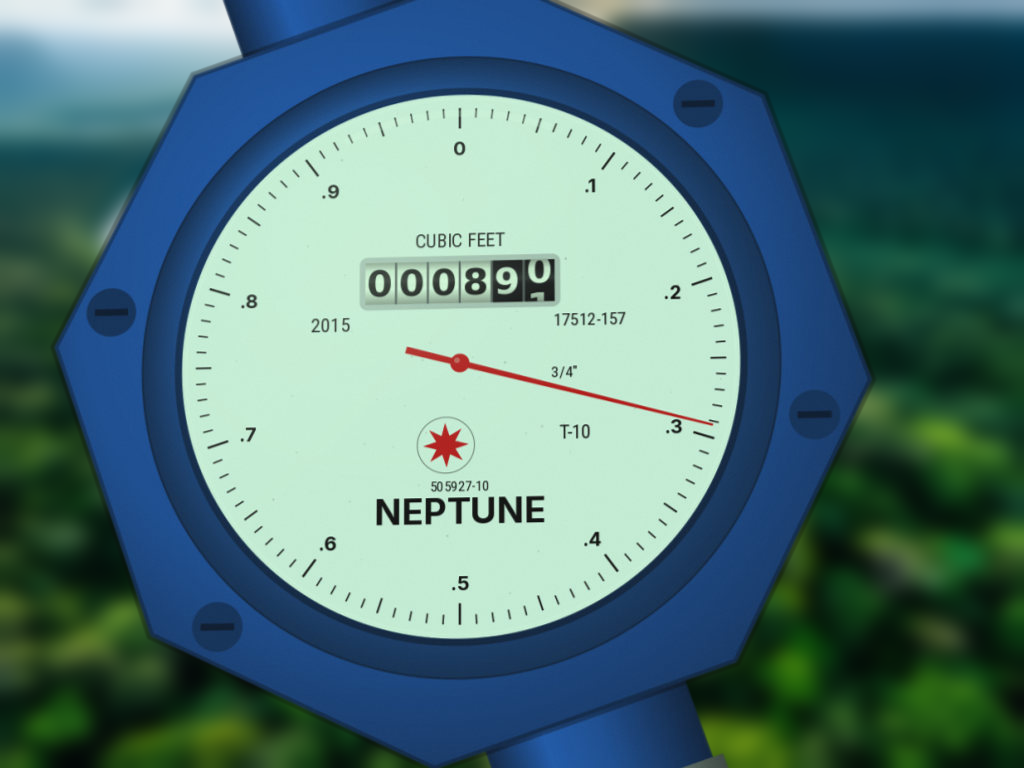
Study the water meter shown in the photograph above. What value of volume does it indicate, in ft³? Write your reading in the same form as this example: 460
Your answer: 890.29
